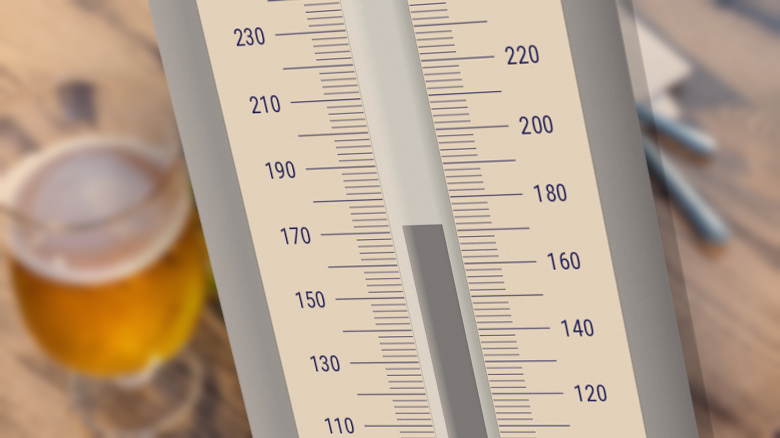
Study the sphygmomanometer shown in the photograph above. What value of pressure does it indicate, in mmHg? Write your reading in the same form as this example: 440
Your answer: 172
